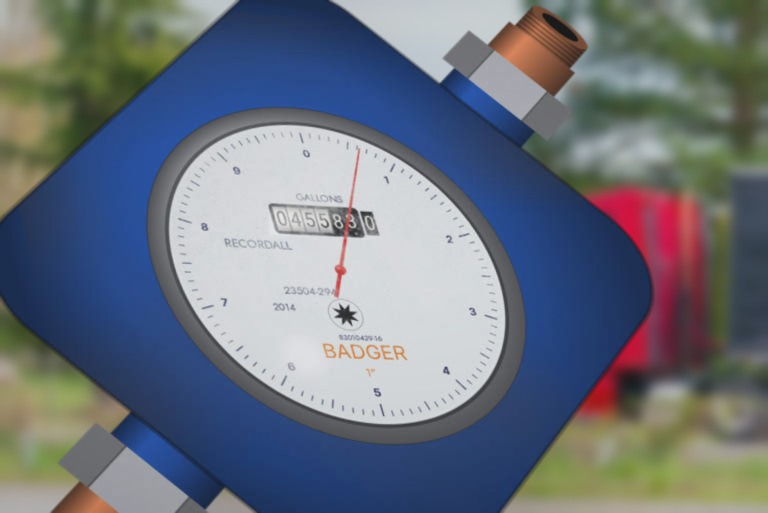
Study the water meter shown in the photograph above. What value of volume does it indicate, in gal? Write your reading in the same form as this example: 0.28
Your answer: 455830.6
